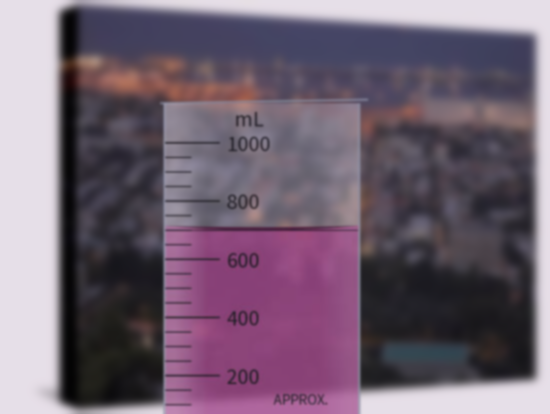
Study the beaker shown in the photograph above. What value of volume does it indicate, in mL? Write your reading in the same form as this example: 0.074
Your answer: 700
